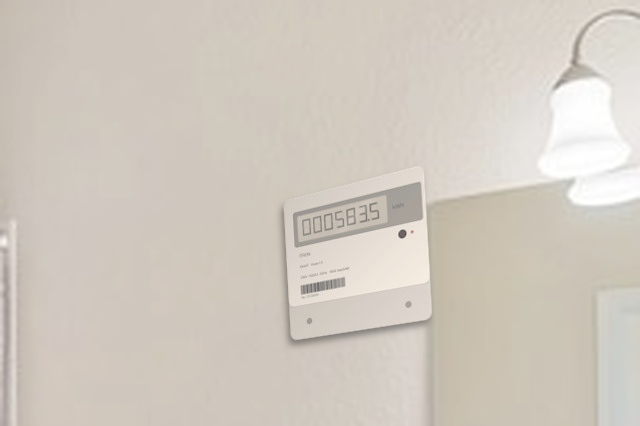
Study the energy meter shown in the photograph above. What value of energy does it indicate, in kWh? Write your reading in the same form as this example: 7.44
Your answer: 583.5
